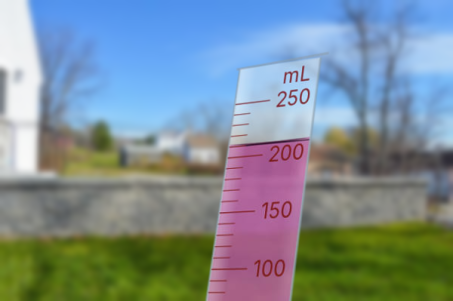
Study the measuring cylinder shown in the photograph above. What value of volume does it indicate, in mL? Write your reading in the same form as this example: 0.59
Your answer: 210
